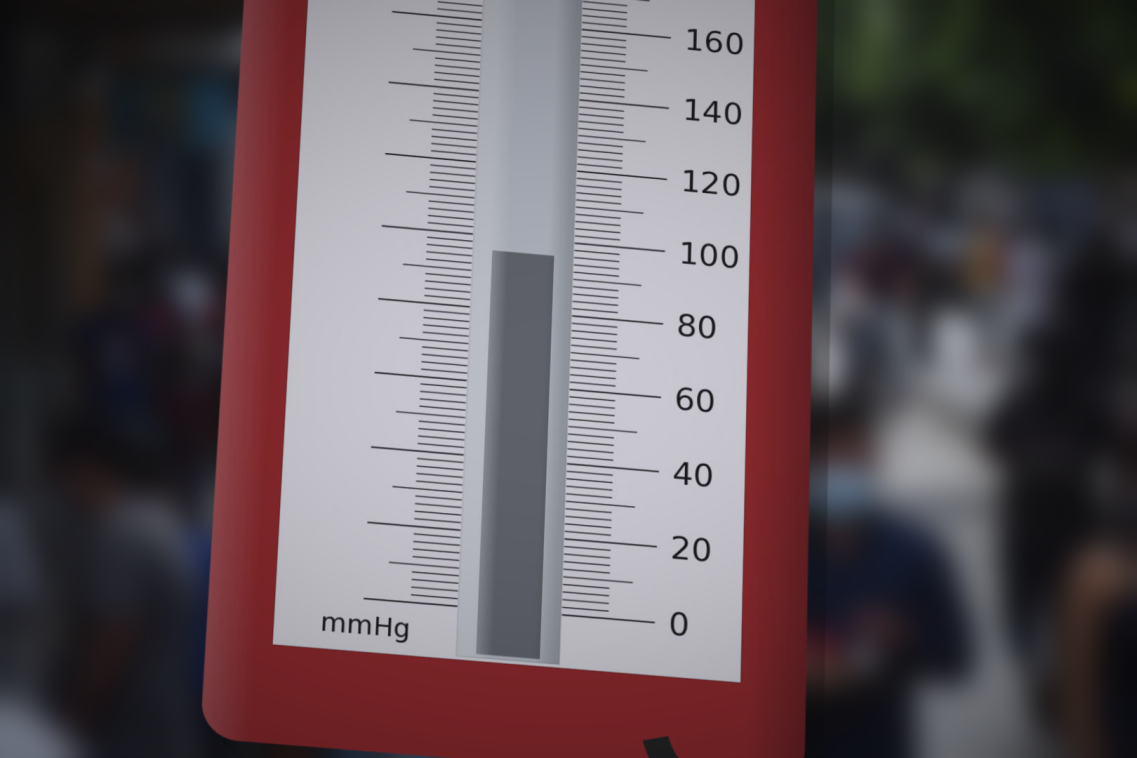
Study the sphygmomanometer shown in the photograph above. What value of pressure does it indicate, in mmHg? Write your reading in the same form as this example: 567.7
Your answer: 96
